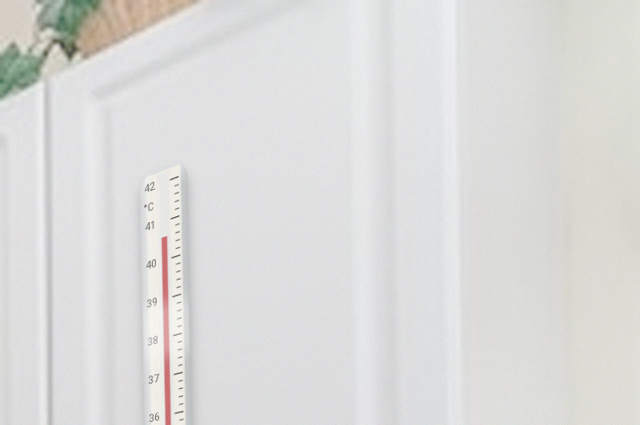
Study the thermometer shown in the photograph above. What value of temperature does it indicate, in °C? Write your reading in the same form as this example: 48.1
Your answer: 40.6
